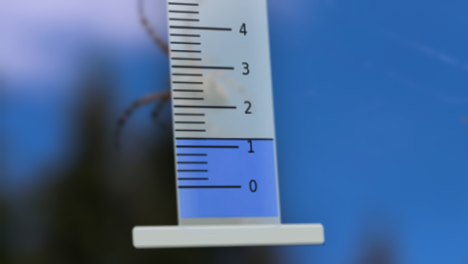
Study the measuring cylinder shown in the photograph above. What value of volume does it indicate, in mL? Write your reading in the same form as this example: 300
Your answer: 1.2
